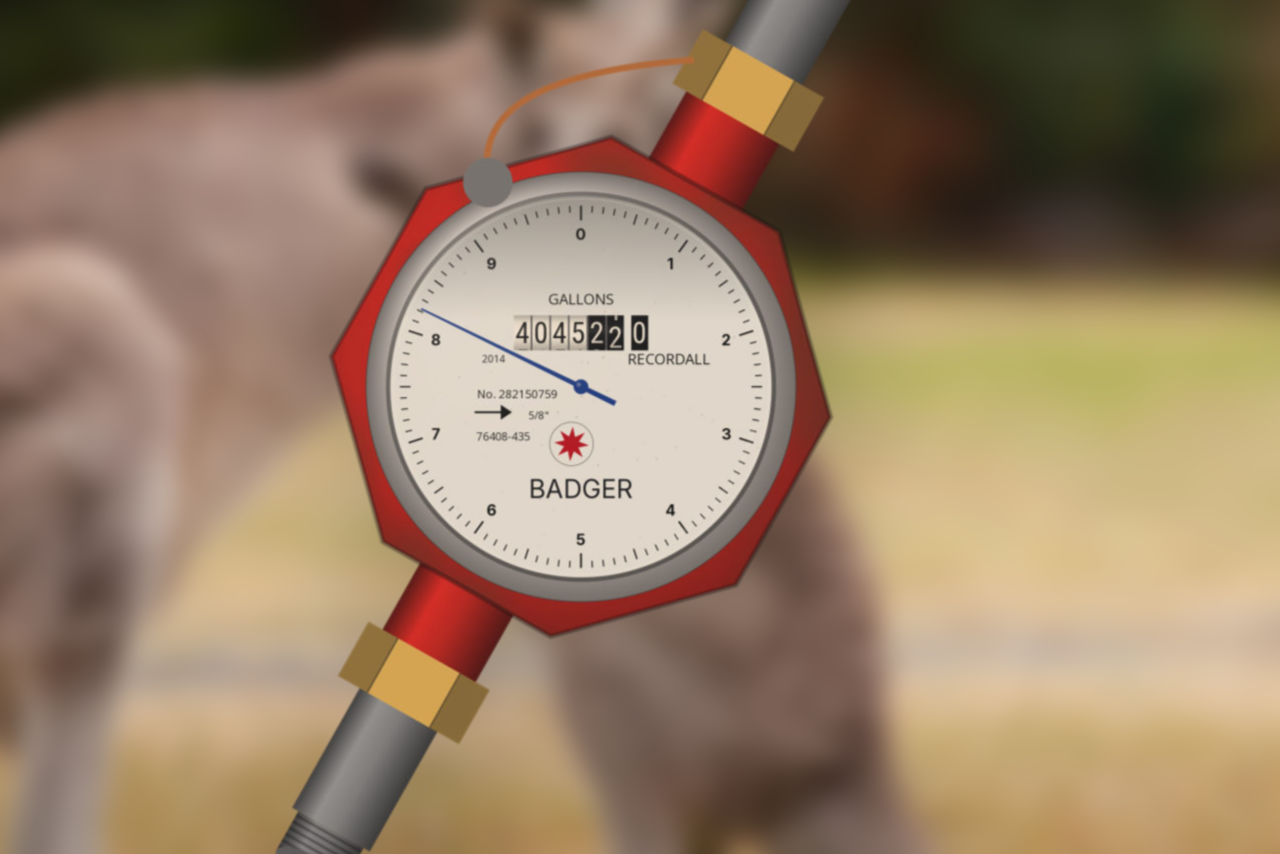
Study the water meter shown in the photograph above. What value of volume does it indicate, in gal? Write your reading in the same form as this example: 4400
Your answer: 4045218.2
